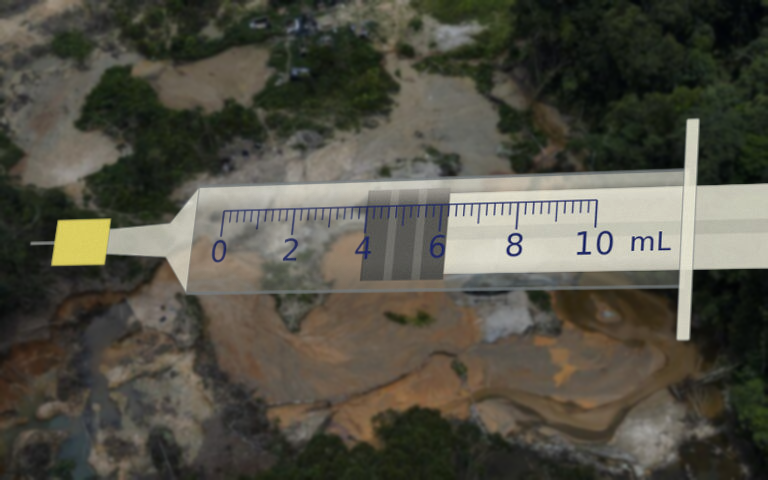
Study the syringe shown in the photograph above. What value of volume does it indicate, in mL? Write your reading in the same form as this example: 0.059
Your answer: 4
